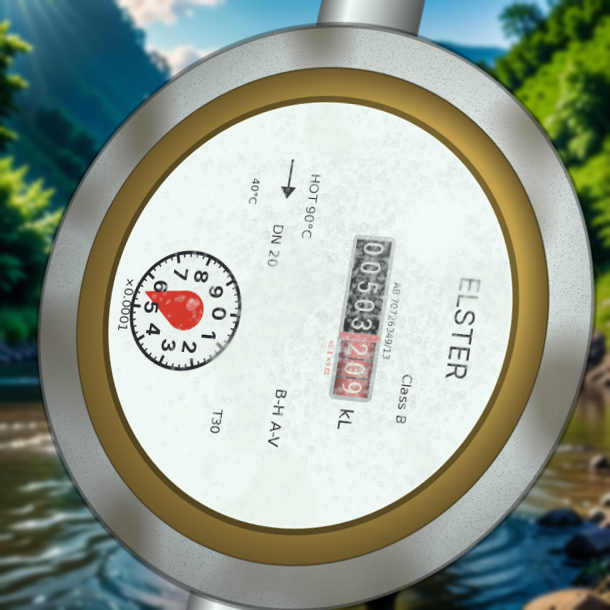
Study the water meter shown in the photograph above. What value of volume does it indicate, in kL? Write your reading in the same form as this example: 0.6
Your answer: 503.2095
